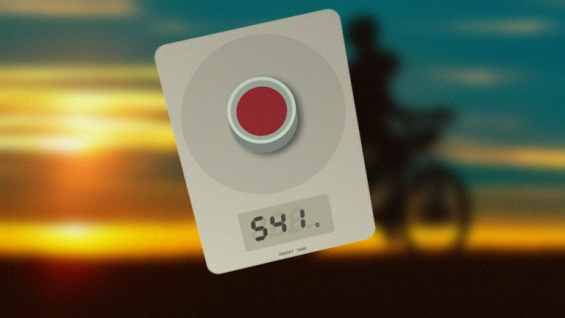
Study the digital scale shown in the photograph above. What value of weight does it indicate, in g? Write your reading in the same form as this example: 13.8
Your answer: 541
